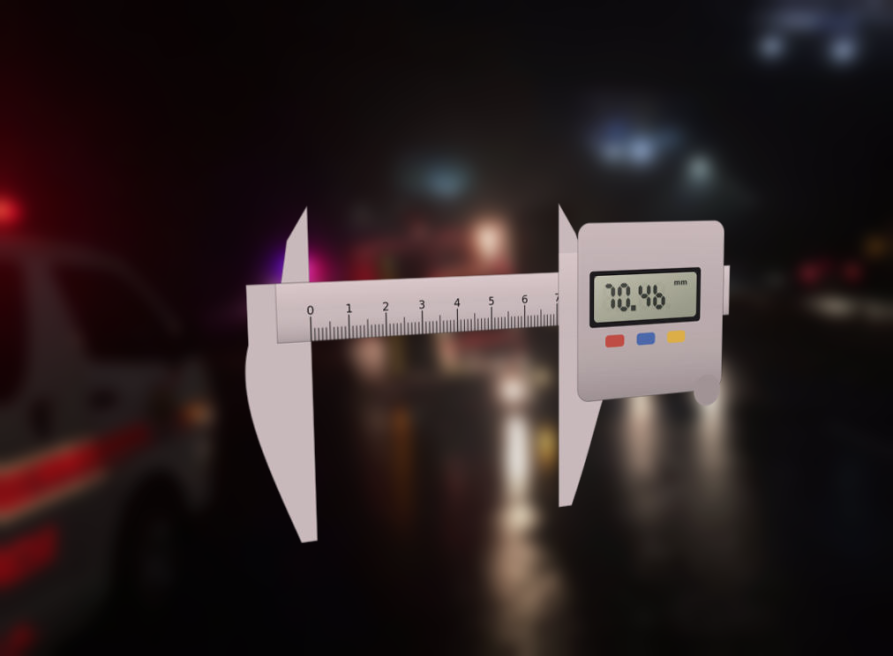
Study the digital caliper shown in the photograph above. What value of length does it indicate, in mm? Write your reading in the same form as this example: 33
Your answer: 70.46
